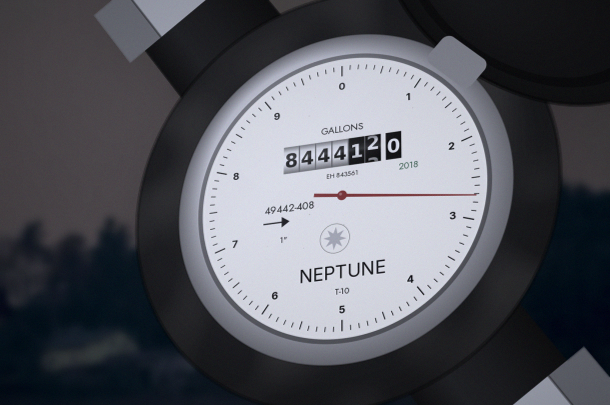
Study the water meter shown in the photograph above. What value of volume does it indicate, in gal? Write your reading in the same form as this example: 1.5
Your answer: 8444122.7
